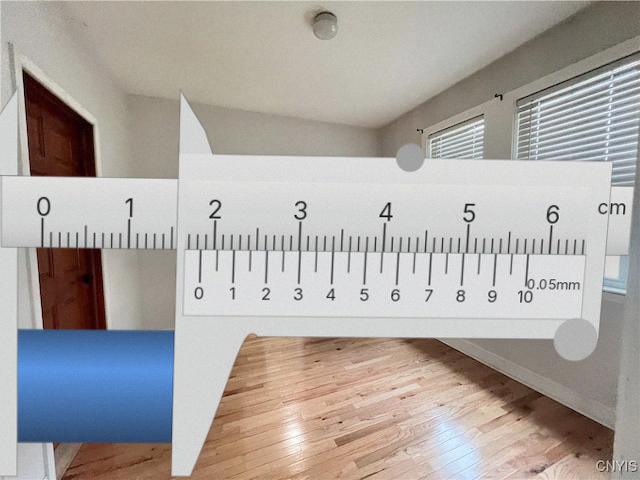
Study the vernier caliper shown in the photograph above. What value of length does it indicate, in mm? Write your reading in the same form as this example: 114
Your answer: 18.4
